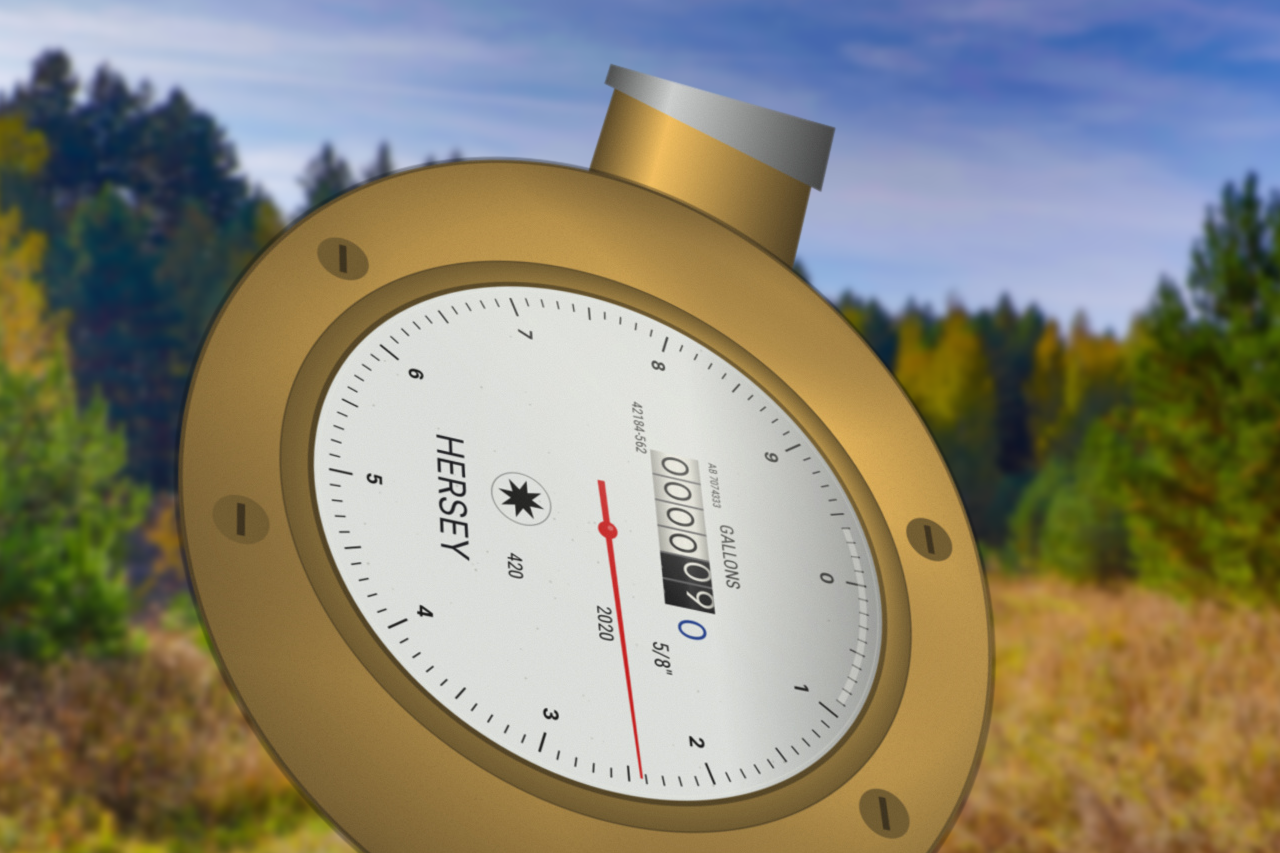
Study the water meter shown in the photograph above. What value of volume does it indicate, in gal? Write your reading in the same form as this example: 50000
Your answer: 92.4
